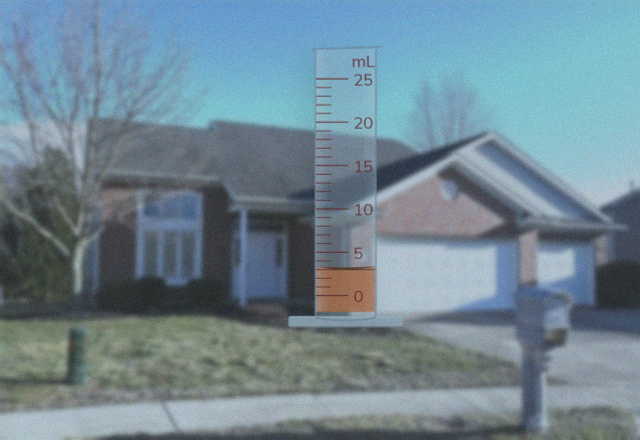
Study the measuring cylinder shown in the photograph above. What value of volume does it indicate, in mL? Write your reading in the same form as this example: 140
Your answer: 3
